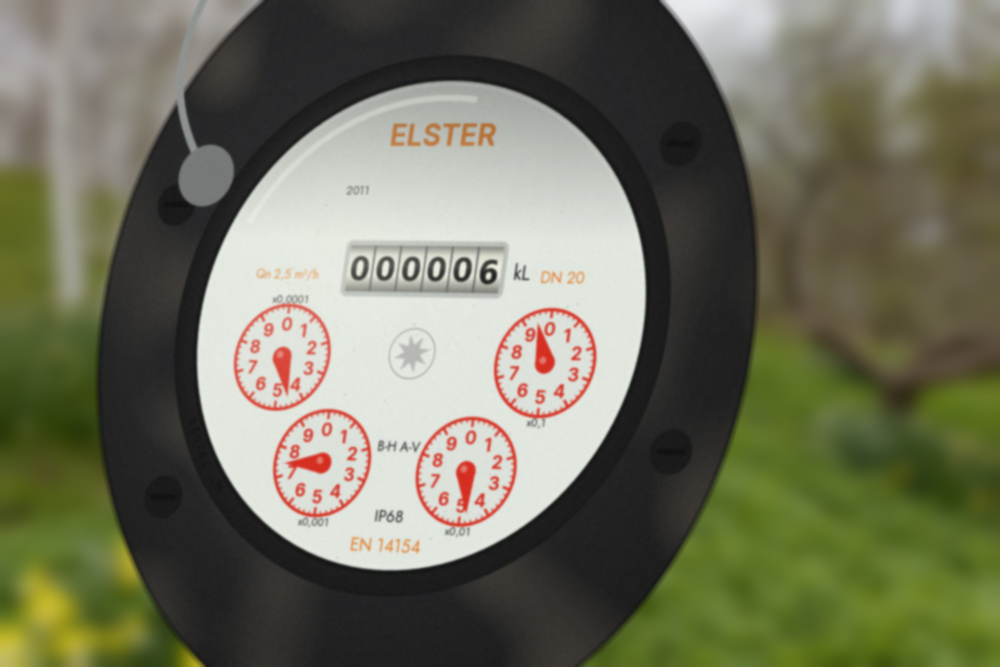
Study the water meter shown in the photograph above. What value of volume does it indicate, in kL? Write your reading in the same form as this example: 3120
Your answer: 5.9474
